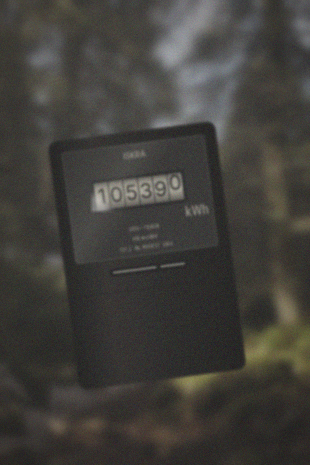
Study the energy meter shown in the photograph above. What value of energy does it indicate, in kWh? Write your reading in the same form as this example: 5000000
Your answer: 105390
